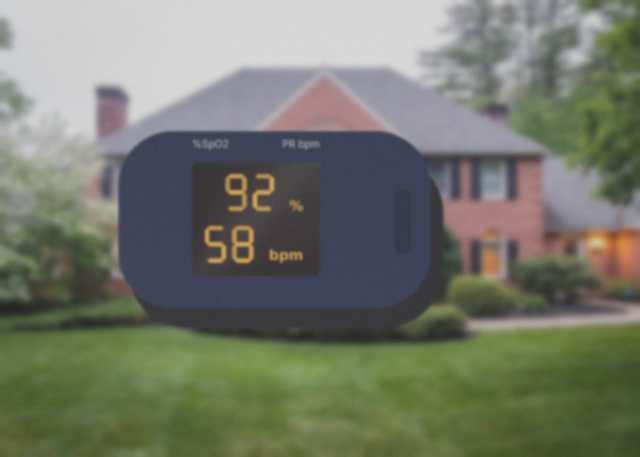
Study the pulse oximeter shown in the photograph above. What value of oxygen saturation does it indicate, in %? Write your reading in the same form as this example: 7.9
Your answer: 92
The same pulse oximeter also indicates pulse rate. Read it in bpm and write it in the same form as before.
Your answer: 58
